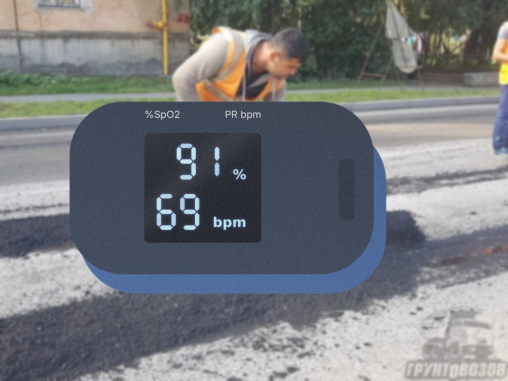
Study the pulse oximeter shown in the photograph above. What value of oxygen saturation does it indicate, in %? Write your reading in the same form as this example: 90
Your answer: 91
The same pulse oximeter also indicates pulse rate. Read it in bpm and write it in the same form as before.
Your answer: 69
